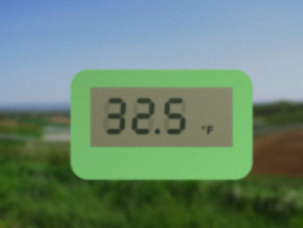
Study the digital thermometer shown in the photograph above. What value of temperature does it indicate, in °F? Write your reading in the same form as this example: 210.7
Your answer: 32.5
